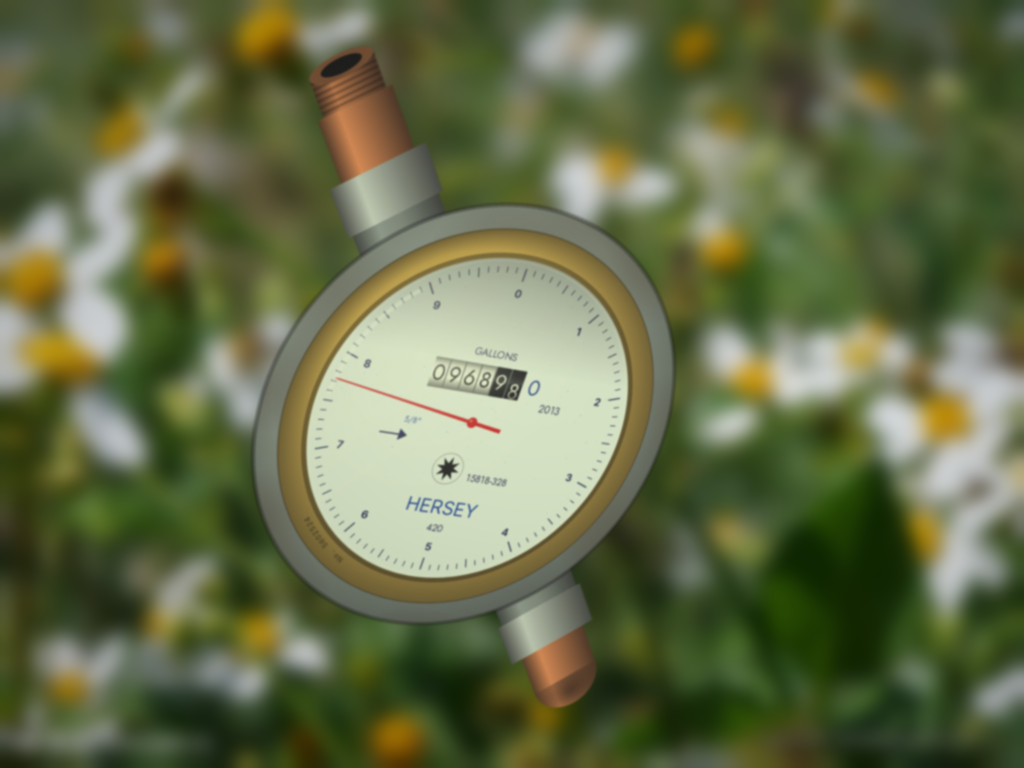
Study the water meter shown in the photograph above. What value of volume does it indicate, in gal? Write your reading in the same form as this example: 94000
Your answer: 968977.7
